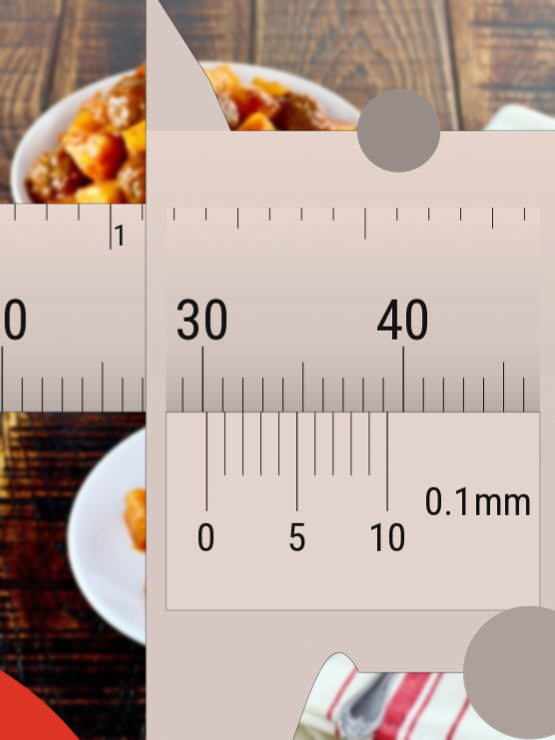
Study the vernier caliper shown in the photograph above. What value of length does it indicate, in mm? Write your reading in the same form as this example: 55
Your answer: 30.2
